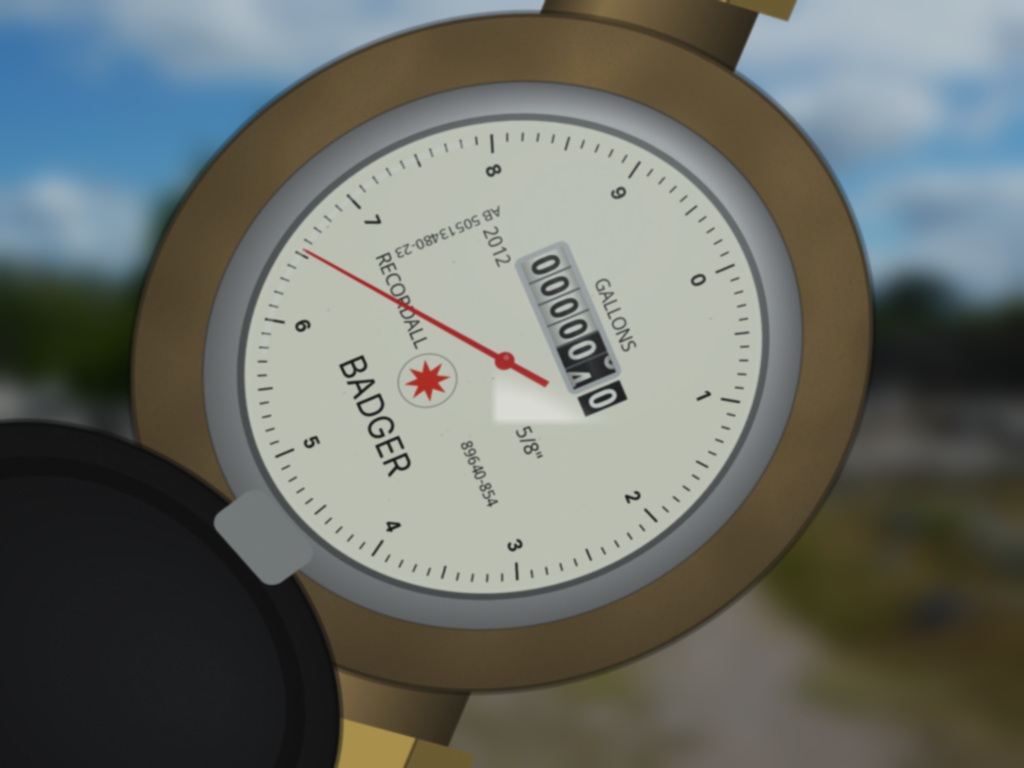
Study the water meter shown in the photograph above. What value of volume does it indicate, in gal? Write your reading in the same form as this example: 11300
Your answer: 36.5
